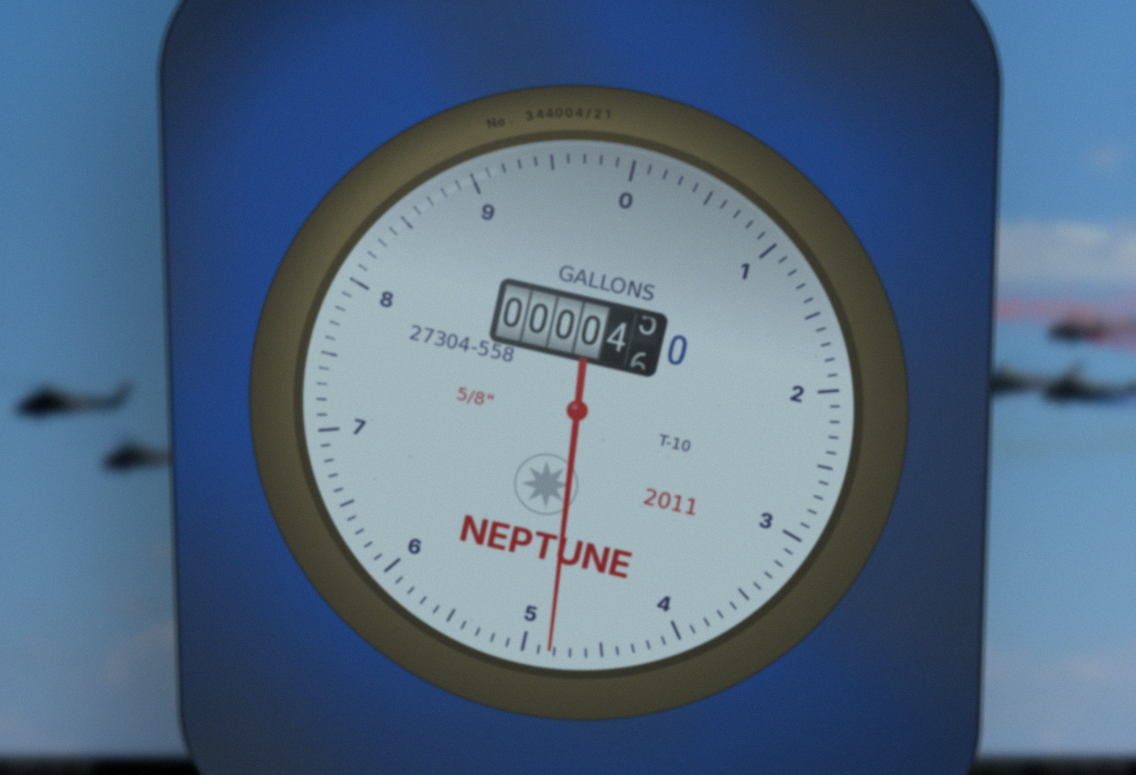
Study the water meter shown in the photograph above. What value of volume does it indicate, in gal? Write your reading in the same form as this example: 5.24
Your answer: 454.8
